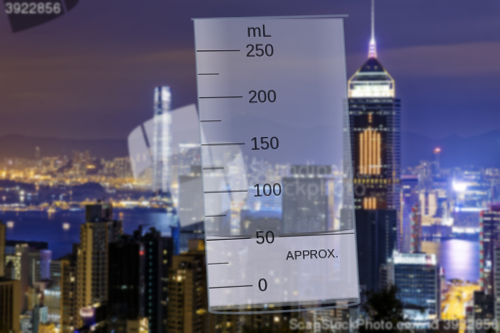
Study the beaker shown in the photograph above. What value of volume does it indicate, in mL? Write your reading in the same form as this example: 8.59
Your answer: 50
